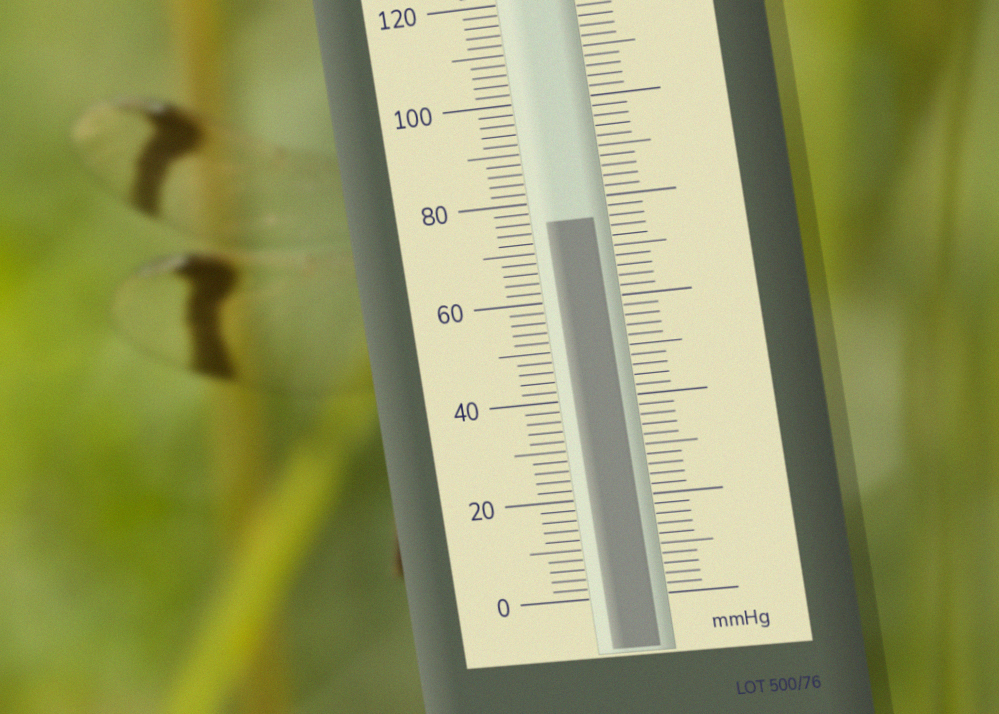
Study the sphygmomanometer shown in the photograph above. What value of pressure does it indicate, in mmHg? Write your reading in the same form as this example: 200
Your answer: 76
